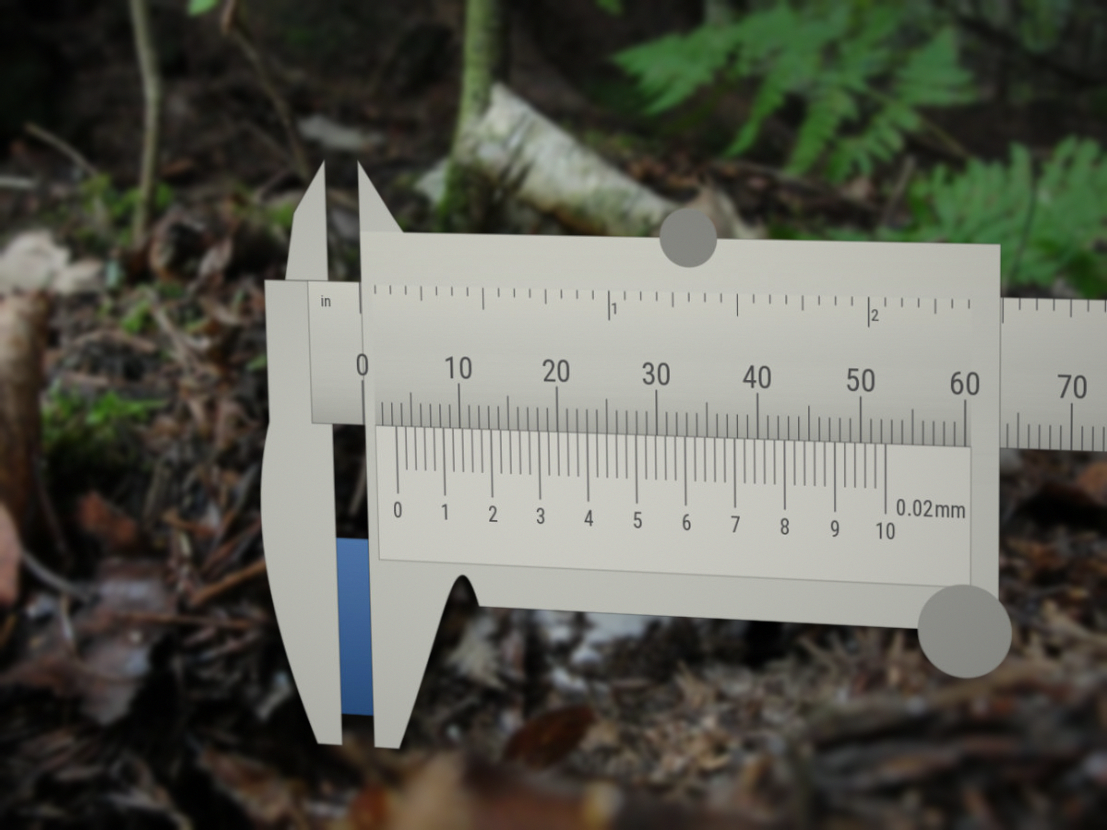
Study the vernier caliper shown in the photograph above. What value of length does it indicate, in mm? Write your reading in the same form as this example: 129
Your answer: 3.4
